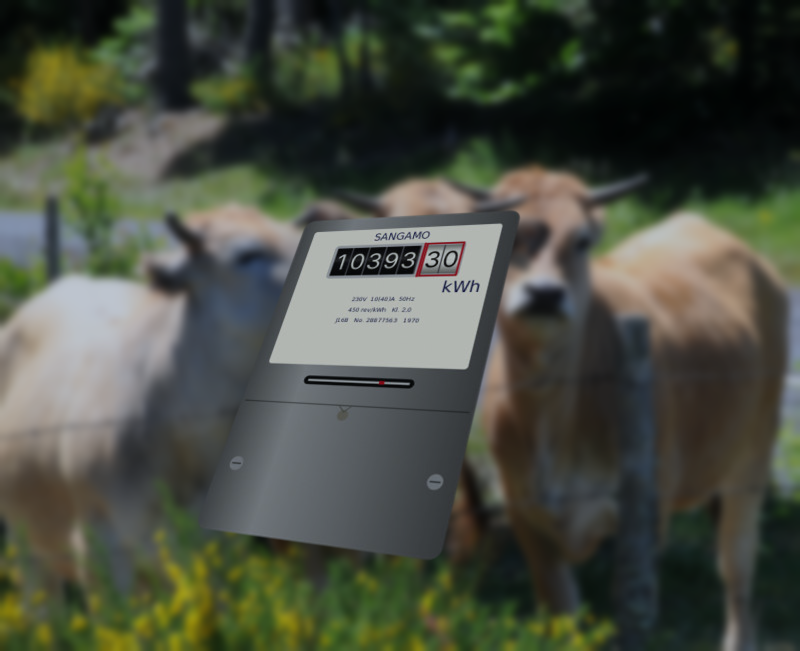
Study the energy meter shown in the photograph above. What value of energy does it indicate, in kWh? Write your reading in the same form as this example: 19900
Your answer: 10393.30
